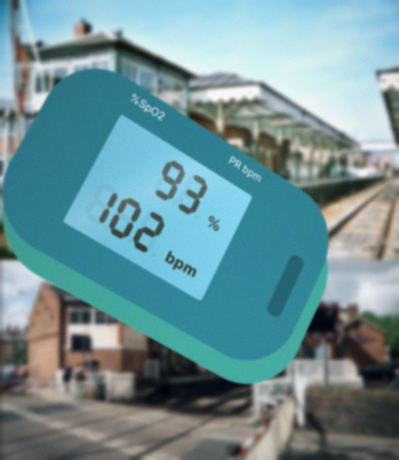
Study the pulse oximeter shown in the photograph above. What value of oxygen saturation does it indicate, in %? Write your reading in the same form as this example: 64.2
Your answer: 93
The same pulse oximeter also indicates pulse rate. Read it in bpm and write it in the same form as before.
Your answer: 102
